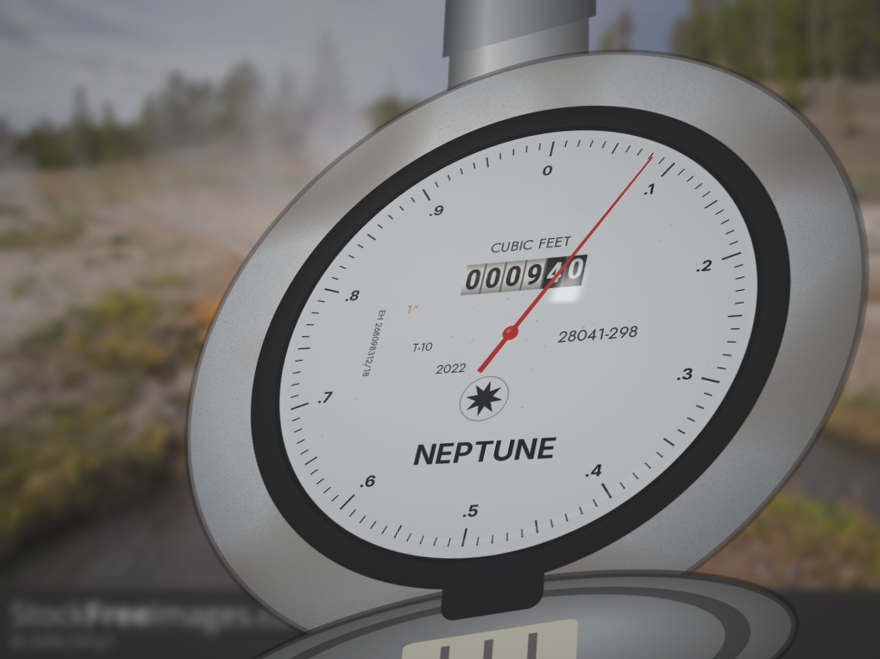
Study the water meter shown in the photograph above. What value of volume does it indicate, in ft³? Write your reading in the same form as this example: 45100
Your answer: 940.08
